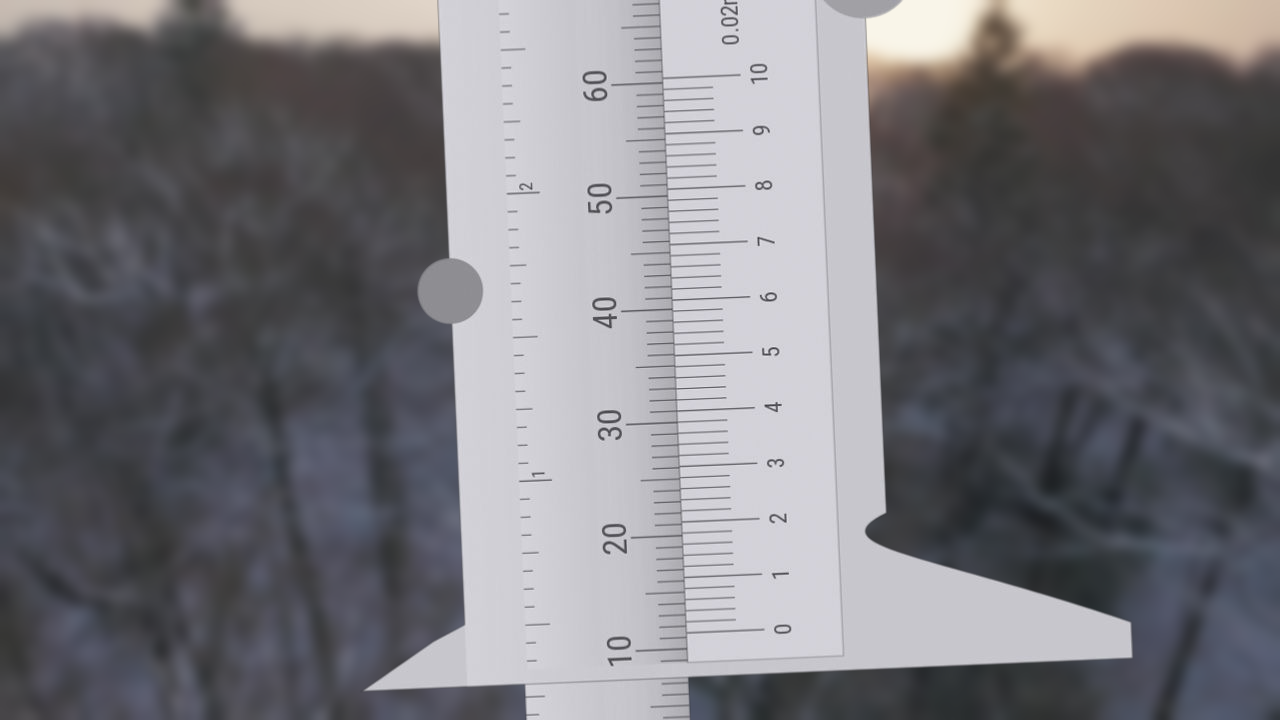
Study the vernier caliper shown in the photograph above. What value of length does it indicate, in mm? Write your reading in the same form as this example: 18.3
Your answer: 11.4
